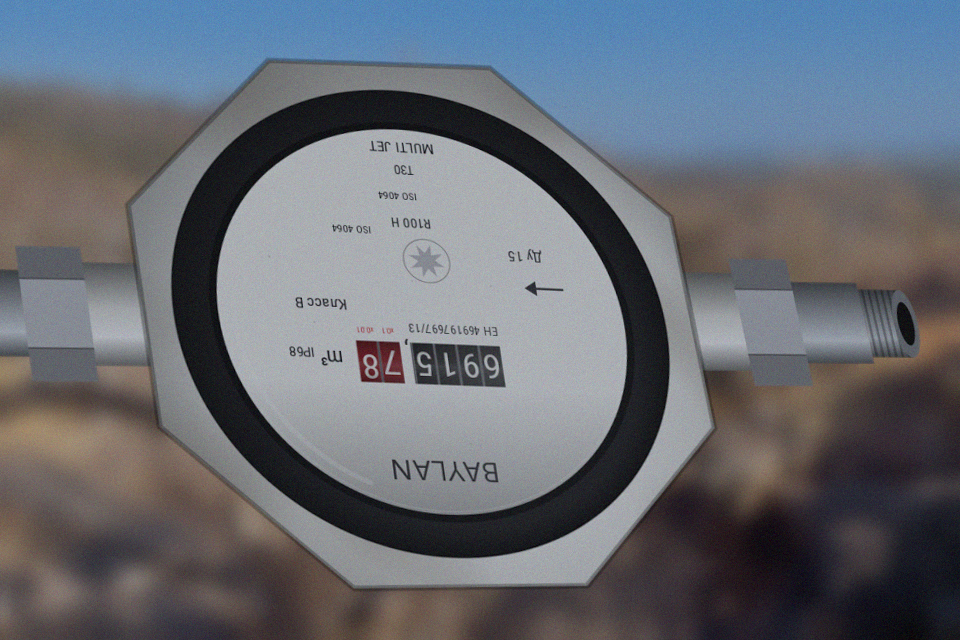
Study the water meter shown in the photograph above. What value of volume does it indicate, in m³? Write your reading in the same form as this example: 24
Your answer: 6915.78
